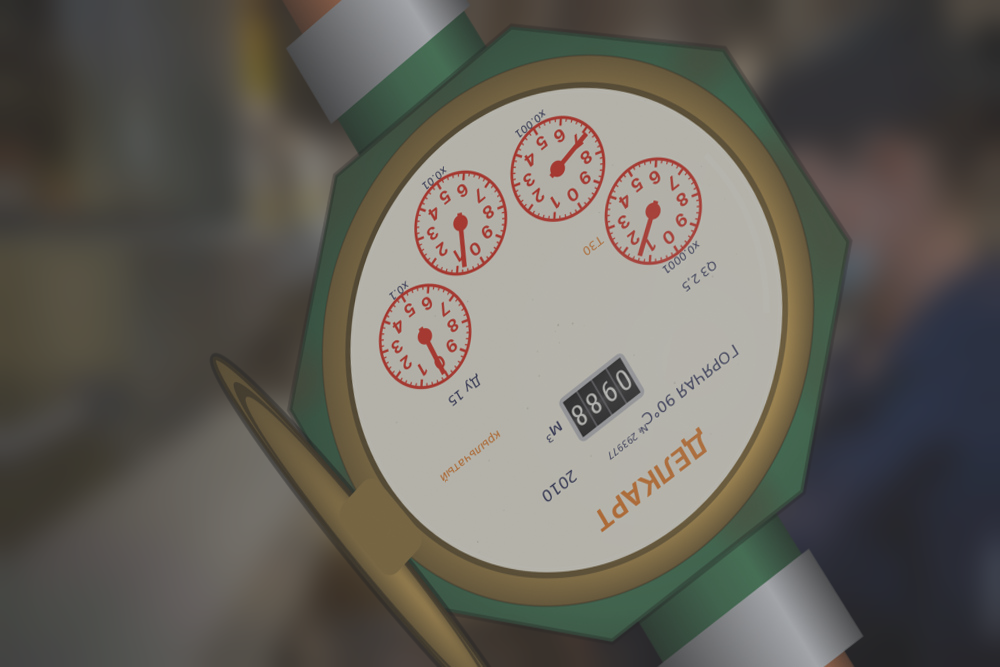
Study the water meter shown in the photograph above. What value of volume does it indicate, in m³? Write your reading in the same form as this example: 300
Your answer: 988.0071
